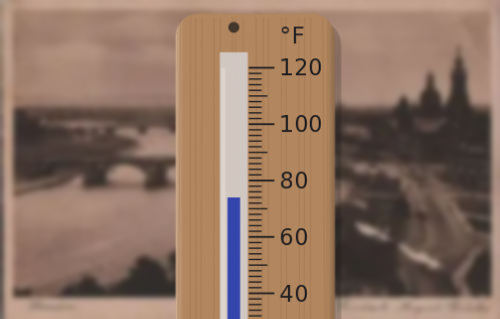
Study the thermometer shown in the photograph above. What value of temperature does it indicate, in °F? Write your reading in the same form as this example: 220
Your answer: 74
